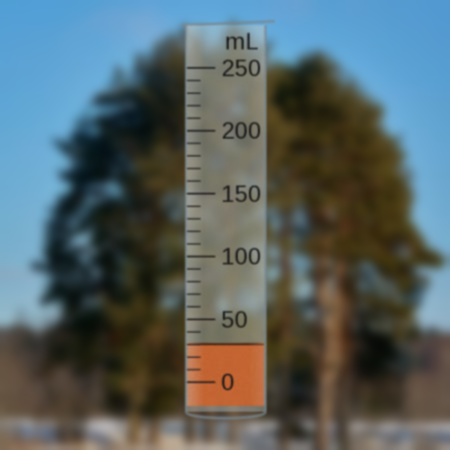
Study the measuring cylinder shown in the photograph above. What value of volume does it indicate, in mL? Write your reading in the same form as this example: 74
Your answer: 30
